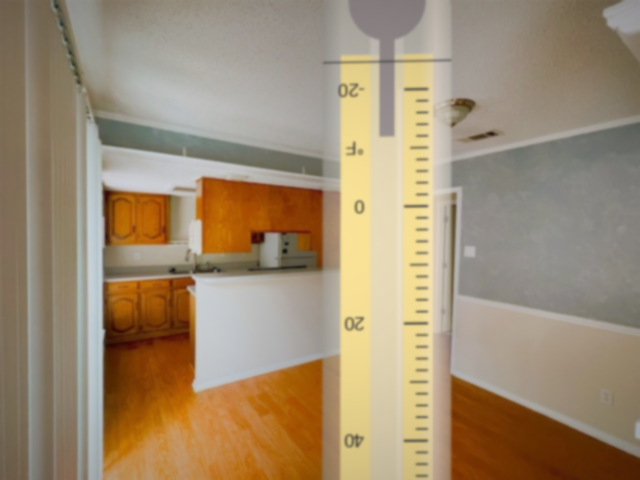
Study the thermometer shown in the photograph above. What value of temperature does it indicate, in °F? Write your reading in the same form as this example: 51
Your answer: -12
